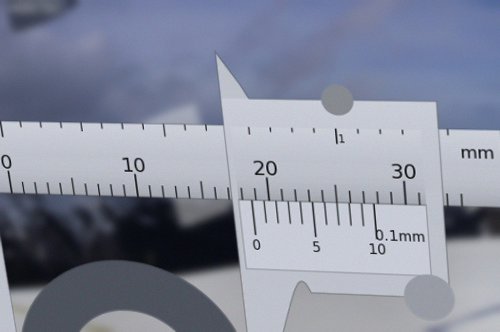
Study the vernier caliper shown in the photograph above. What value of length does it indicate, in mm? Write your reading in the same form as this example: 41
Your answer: 18.7
